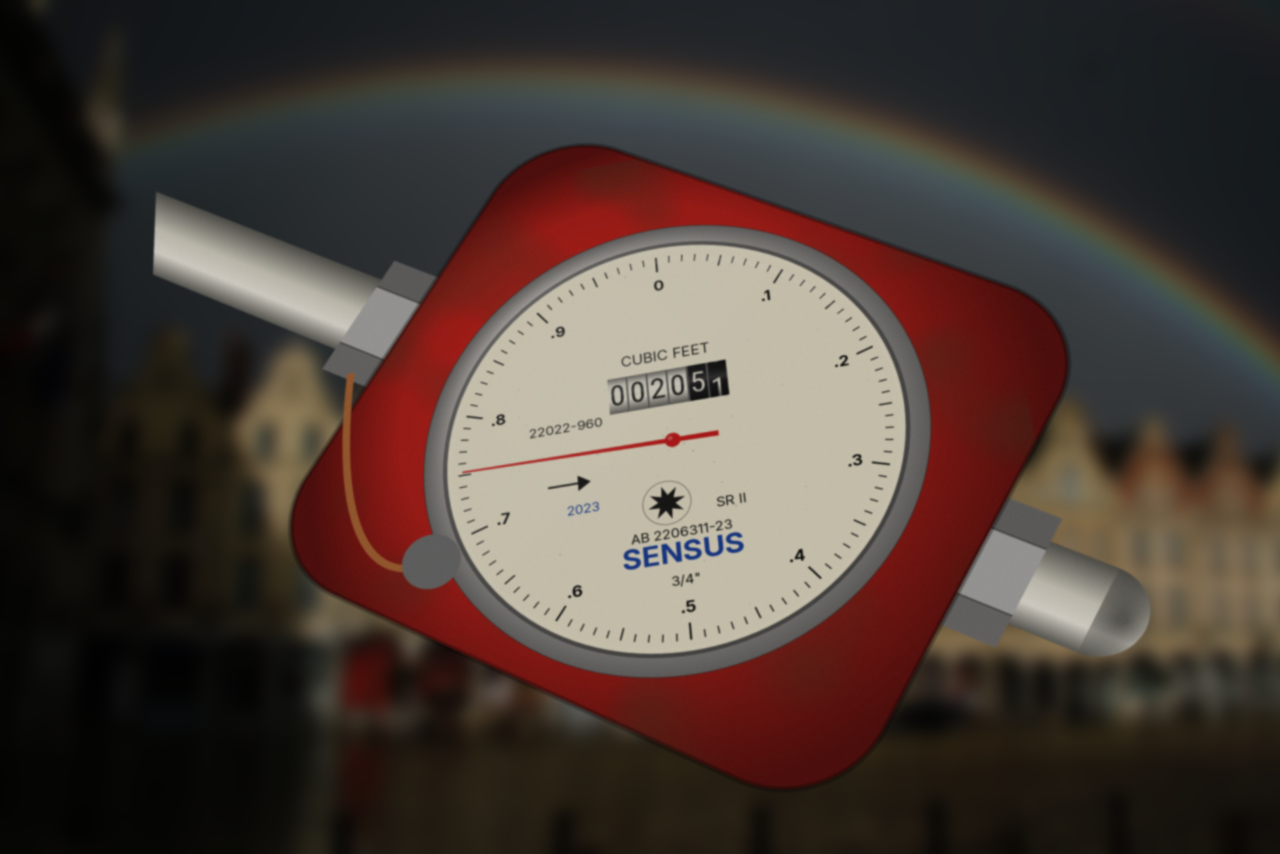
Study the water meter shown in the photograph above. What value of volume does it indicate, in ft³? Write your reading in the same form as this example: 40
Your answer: 2050.75
